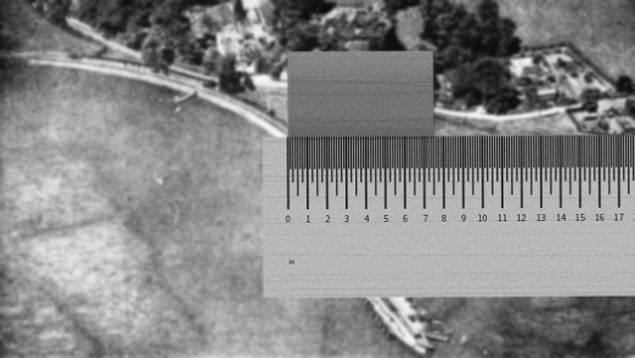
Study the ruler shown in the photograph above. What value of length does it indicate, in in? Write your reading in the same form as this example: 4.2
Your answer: 7.5
